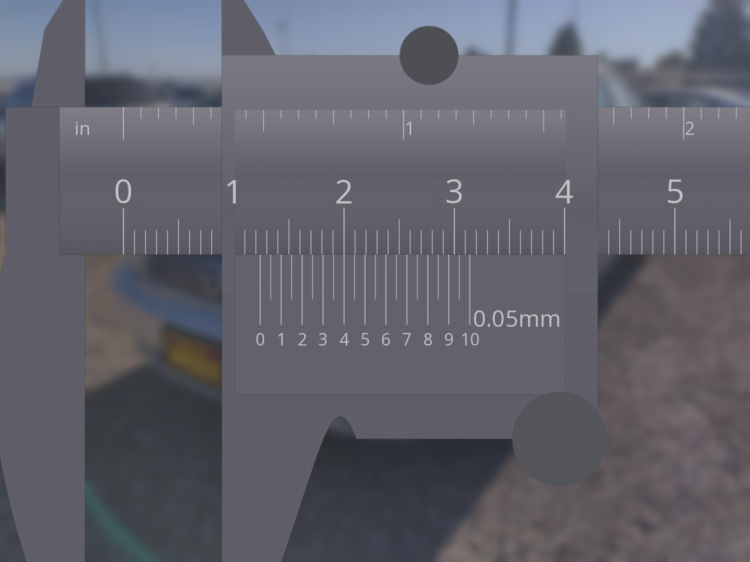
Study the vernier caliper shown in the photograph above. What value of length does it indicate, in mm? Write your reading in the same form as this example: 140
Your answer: 12.4
